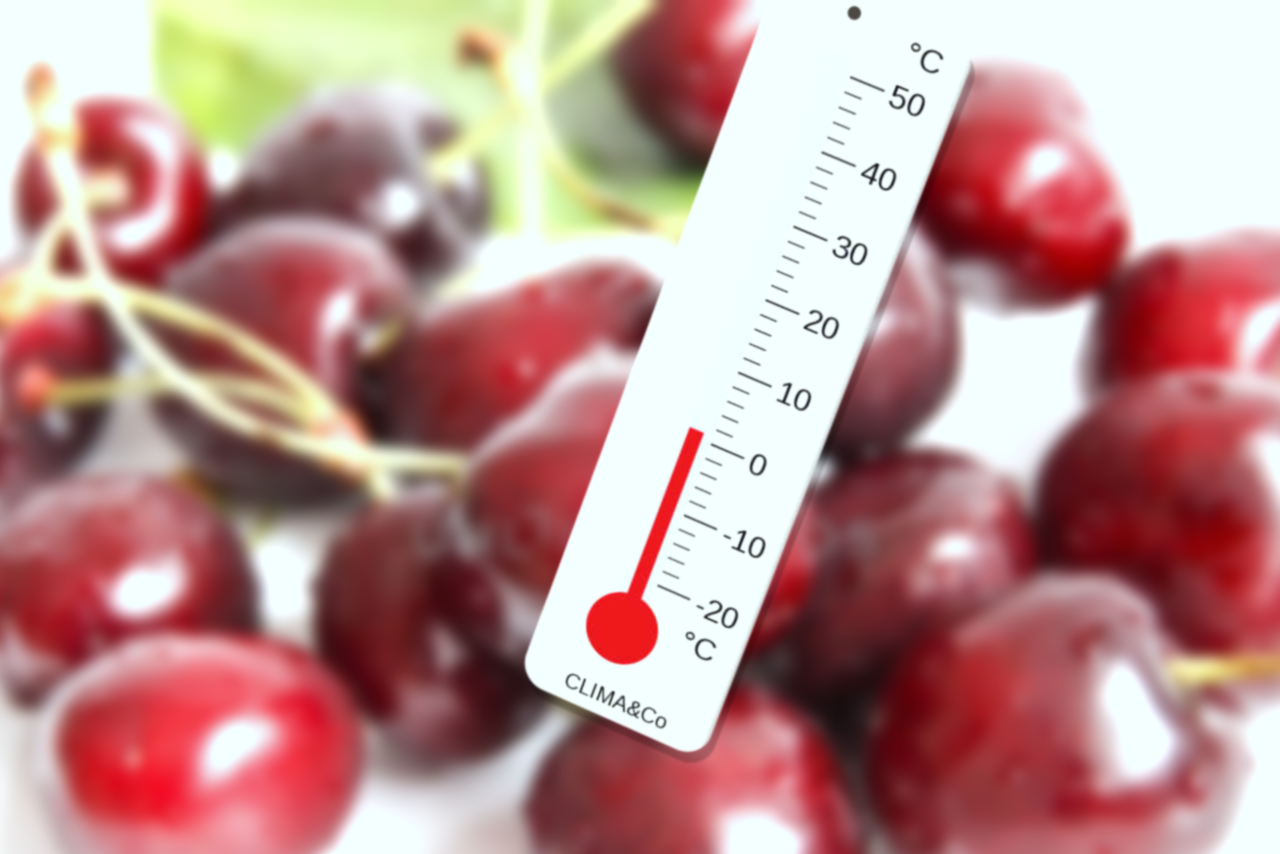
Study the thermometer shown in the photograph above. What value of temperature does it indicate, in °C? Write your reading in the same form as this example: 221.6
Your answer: 1
